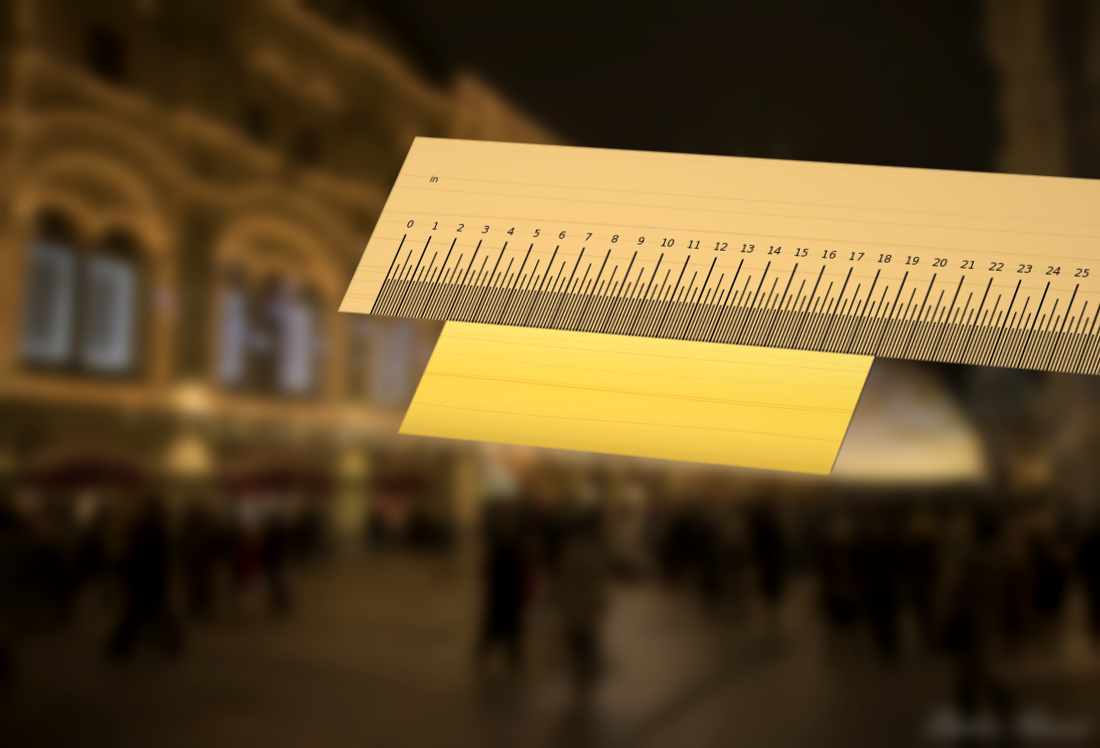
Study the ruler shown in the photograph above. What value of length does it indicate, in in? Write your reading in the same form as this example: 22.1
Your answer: 16
